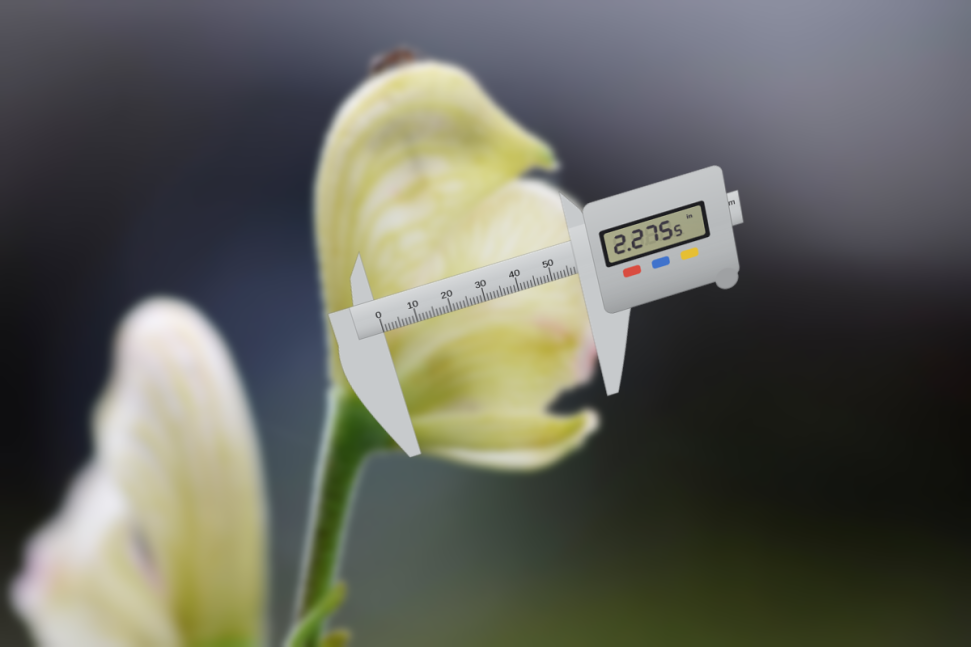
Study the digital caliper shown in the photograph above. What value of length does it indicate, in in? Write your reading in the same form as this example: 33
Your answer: 2.2755
